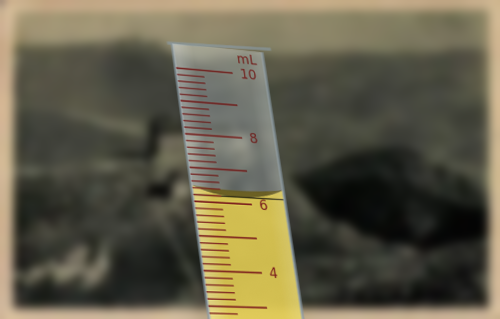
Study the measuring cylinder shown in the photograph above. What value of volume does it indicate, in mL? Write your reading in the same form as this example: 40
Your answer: 6.2
